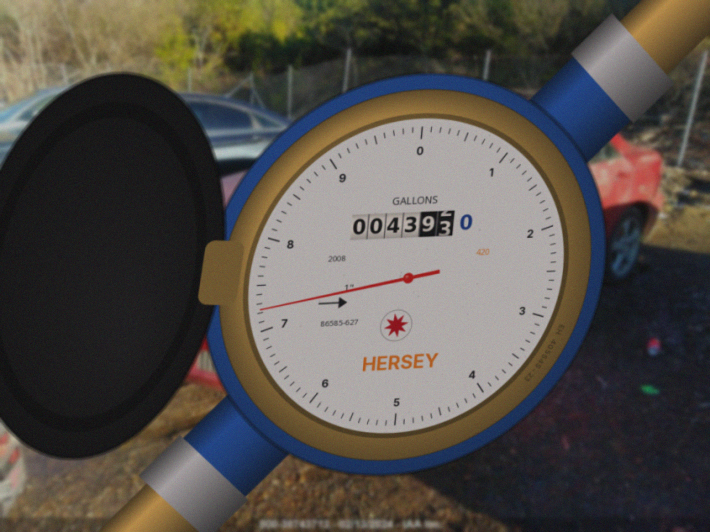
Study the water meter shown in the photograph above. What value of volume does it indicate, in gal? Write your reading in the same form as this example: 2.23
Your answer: 43927.2
